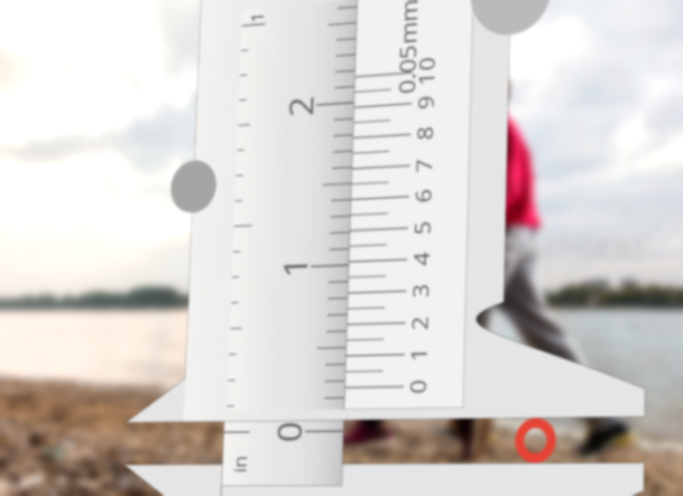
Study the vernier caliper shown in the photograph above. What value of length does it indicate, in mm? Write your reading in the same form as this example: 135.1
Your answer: 2.6
